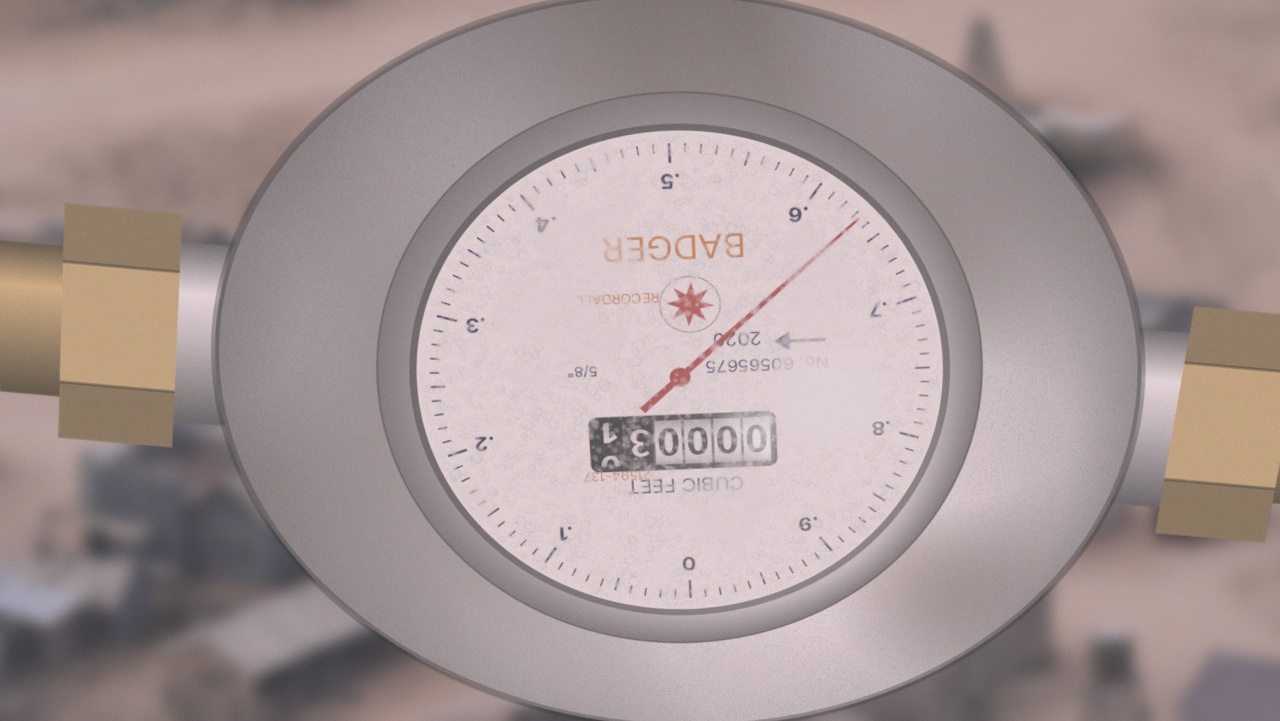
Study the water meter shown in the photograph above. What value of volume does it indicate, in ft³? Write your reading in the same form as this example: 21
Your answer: 30.63
